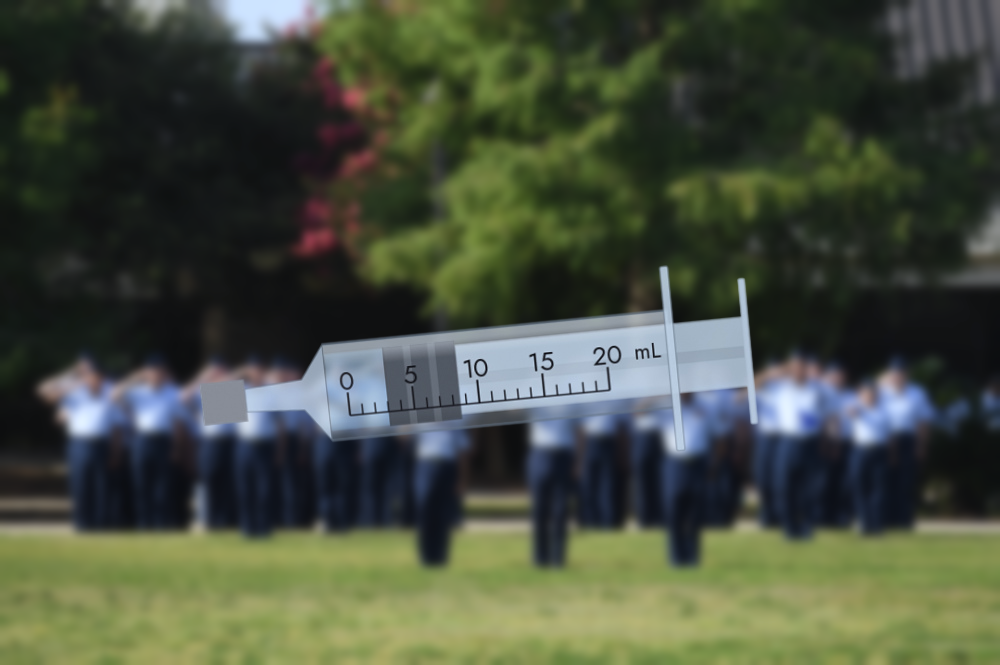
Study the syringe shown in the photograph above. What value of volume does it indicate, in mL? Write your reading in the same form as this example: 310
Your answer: 3
